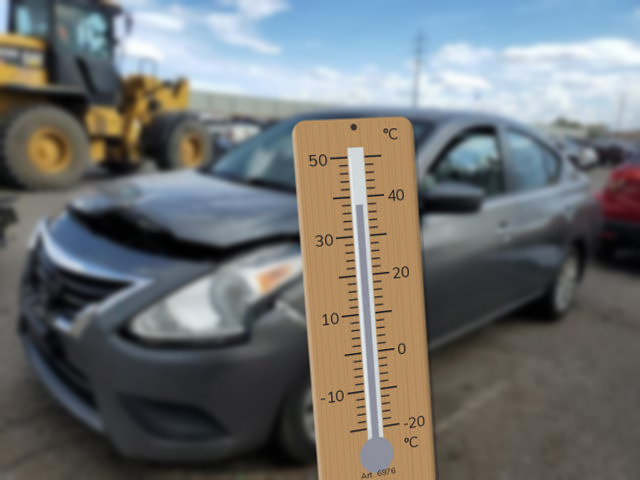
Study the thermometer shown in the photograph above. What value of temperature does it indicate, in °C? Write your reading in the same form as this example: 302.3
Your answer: 38
